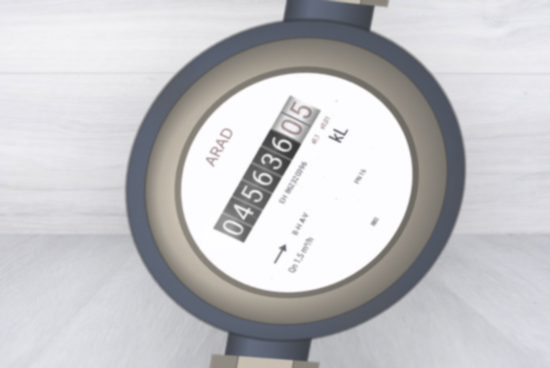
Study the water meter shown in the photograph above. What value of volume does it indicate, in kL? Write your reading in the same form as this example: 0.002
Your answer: 45636.05
